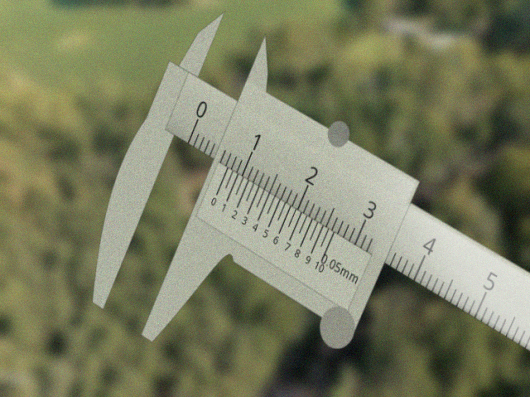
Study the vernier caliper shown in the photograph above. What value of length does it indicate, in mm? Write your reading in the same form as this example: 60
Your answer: 7.4
